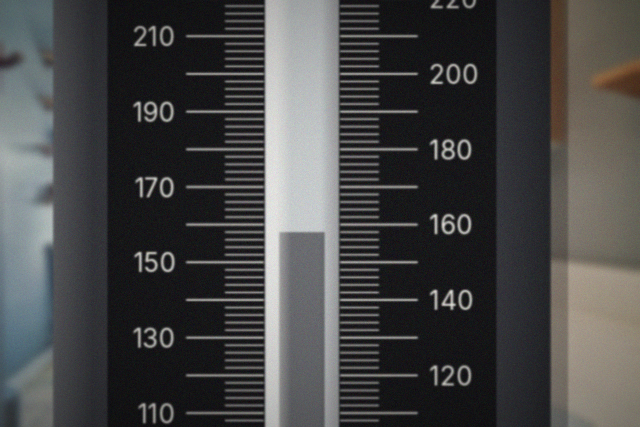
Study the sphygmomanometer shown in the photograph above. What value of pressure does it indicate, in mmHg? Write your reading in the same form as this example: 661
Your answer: 158
